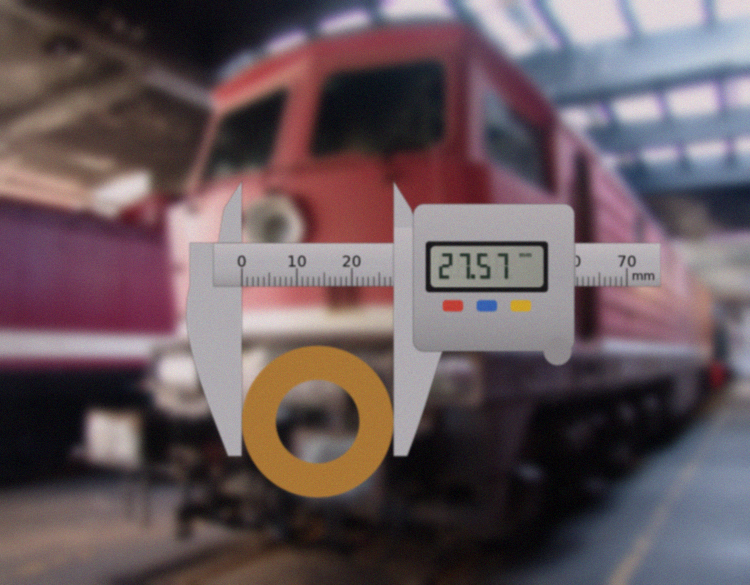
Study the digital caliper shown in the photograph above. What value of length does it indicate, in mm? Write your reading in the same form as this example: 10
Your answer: 27.57
